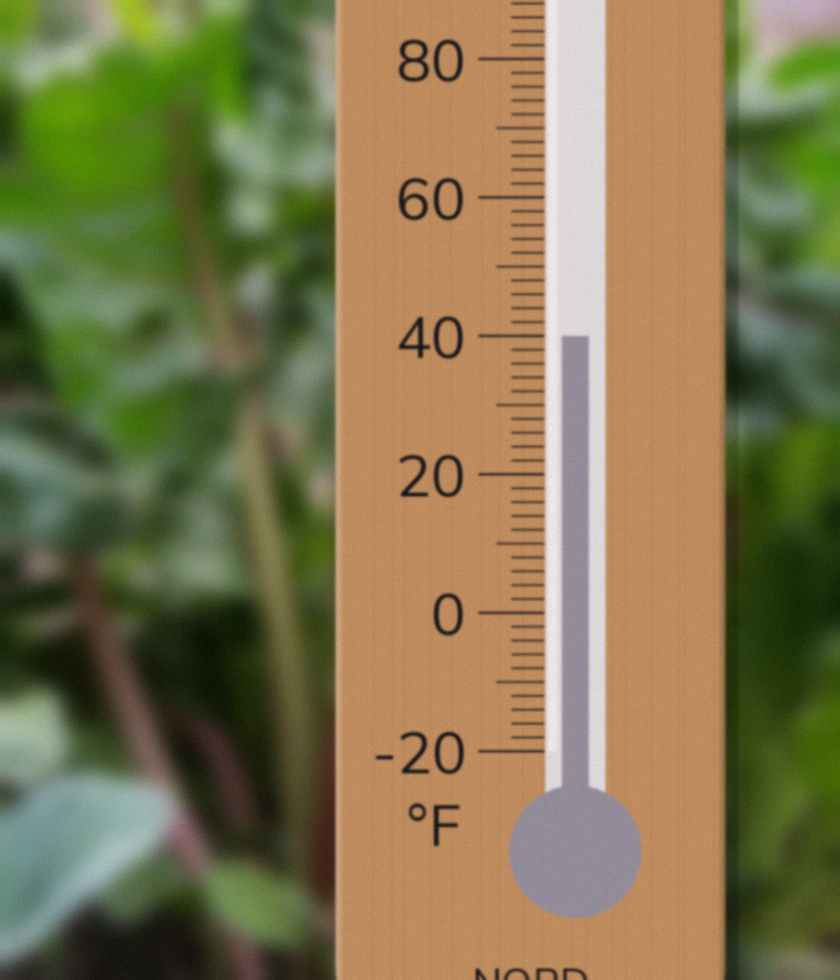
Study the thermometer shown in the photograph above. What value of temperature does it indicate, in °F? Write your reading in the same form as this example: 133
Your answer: 40
